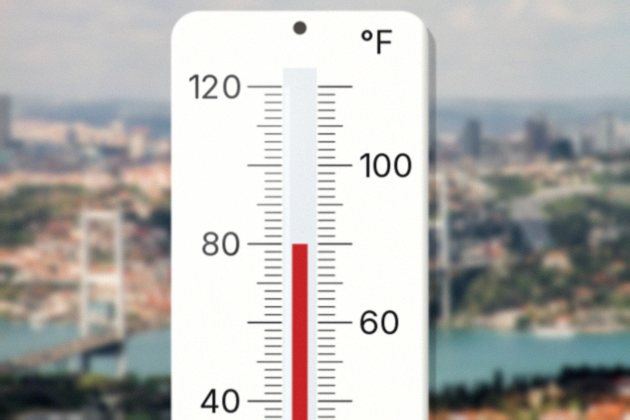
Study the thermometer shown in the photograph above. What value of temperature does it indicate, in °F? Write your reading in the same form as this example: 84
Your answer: 80
